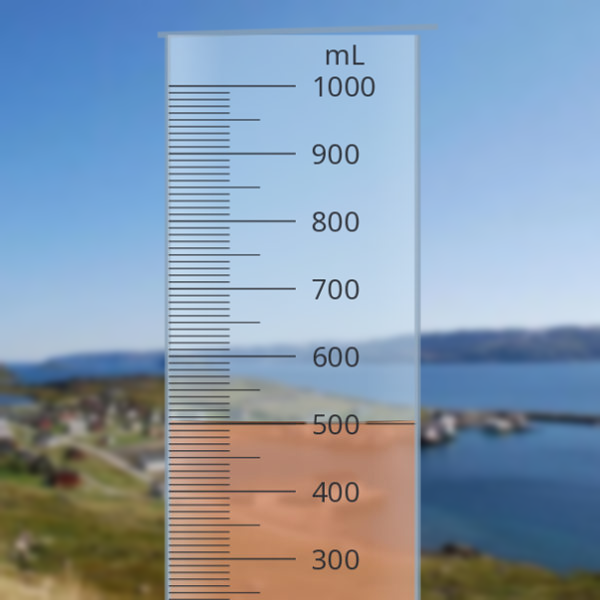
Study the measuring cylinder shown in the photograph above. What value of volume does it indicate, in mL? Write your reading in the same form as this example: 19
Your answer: 500
